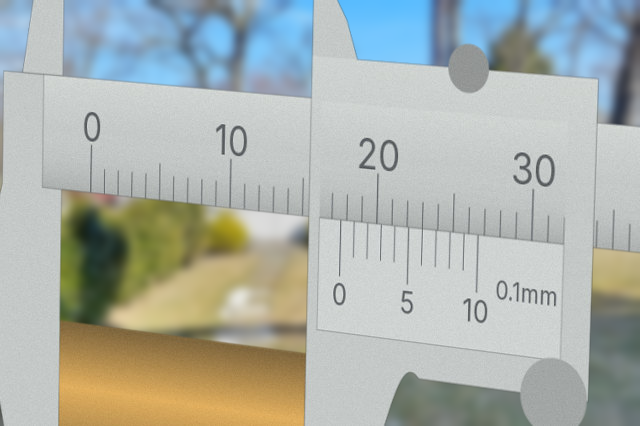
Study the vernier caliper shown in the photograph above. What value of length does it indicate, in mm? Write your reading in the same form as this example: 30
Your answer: 17.6
